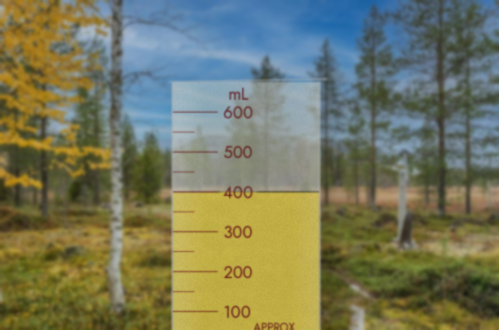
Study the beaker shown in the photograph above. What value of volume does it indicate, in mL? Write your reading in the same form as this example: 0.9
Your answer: 400
